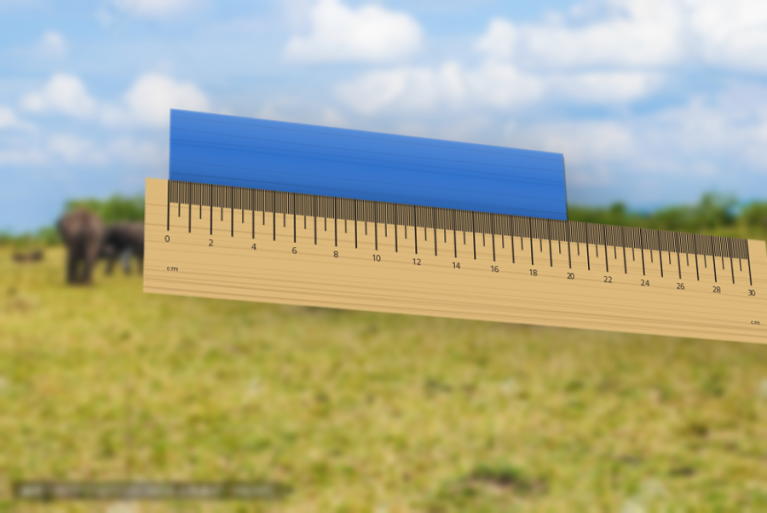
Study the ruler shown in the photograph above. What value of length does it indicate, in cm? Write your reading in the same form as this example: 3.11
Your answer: 20
